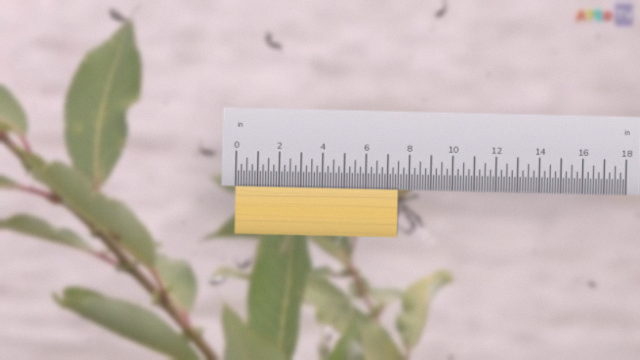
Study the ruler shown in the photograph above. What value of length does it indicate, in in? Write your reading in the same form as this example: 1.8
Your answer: 7.5
